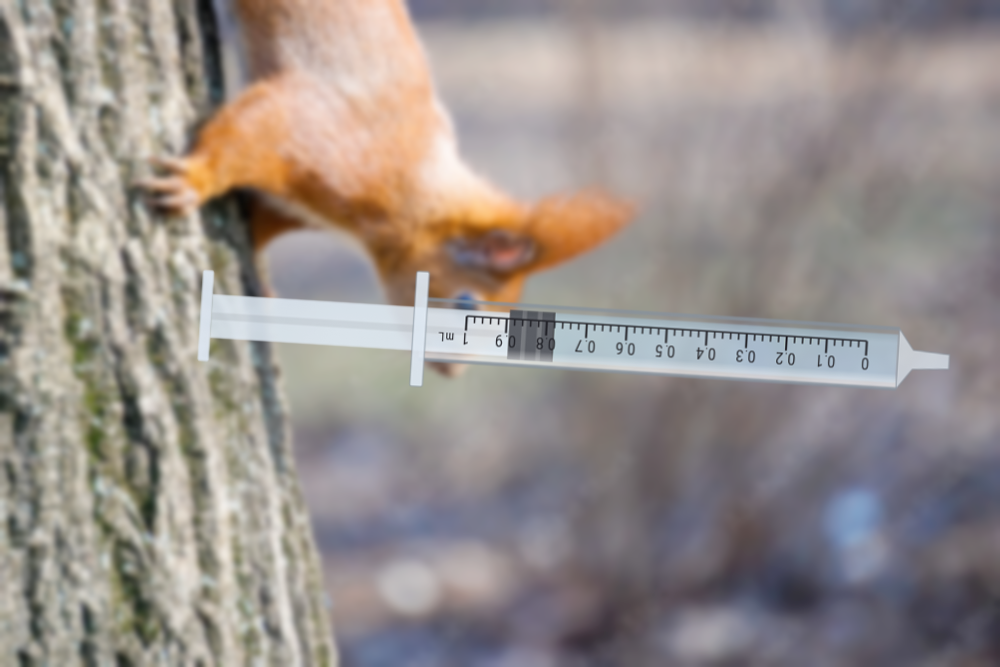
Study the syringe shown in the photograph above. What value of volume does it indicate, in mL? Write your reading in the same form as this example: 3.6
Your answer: 0.78
